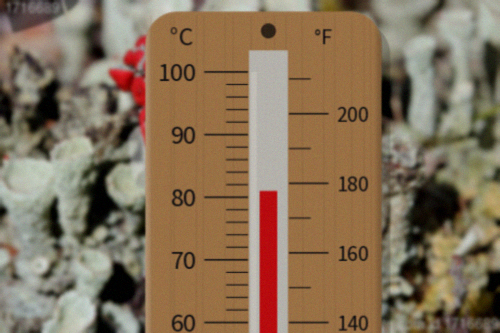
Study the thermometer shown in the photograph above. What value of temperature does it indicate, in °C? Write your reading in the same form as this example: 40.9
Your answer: 81
